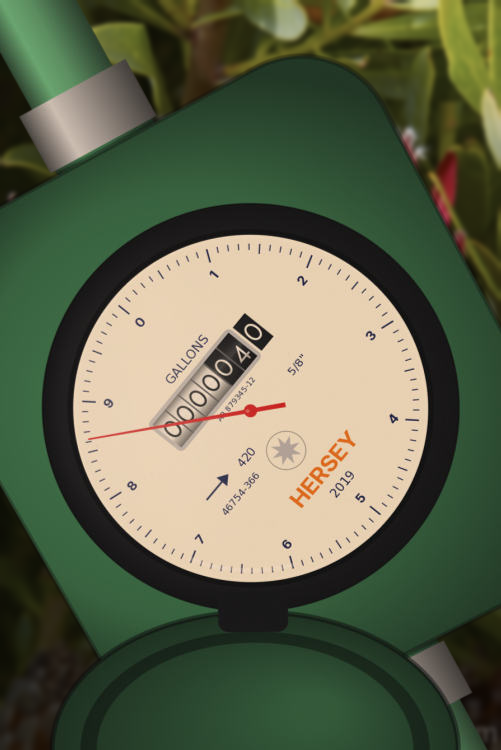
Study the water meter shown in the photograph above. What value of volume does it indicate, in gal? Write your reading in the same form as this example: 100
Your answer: 38.6
